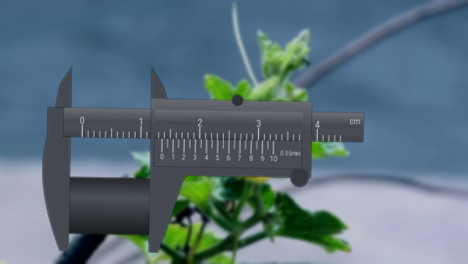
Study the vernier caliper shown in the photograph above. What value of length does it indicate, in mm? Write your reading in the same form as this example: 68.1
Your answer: 13.6
